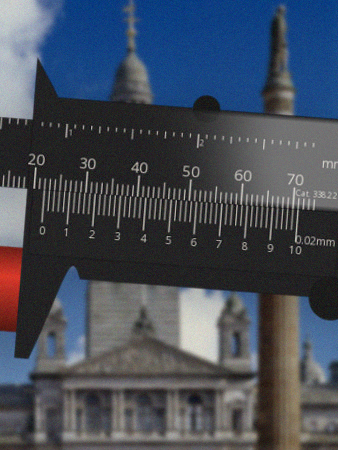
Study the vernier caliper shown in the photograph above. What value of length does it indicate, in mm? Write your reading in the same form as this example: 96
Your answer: 22.0
